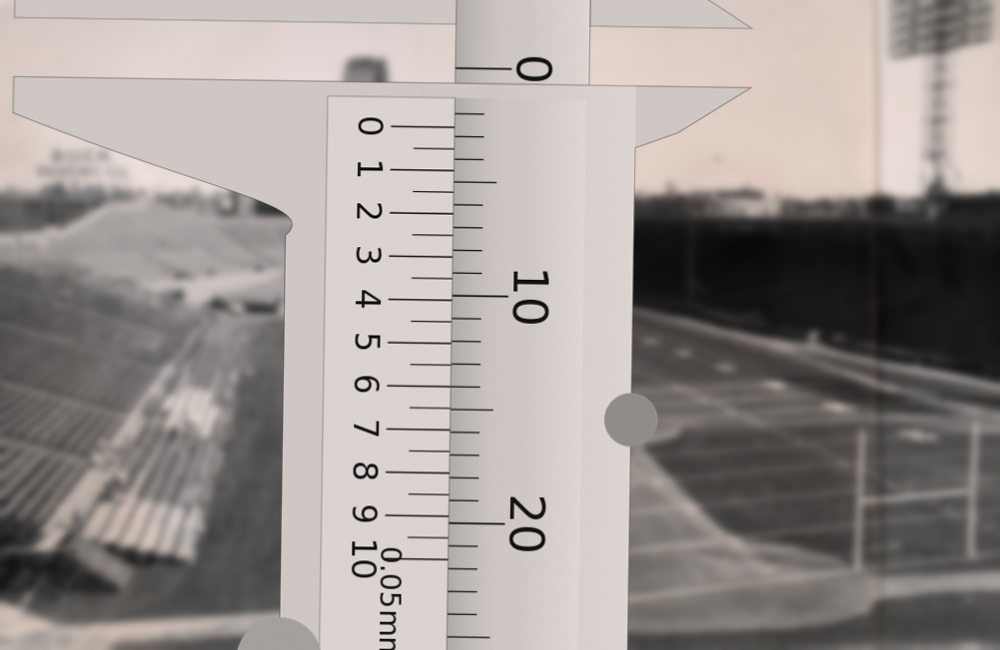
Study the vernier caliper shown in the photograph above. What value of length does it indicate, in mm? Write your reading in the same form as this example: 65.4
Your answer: 2.6
